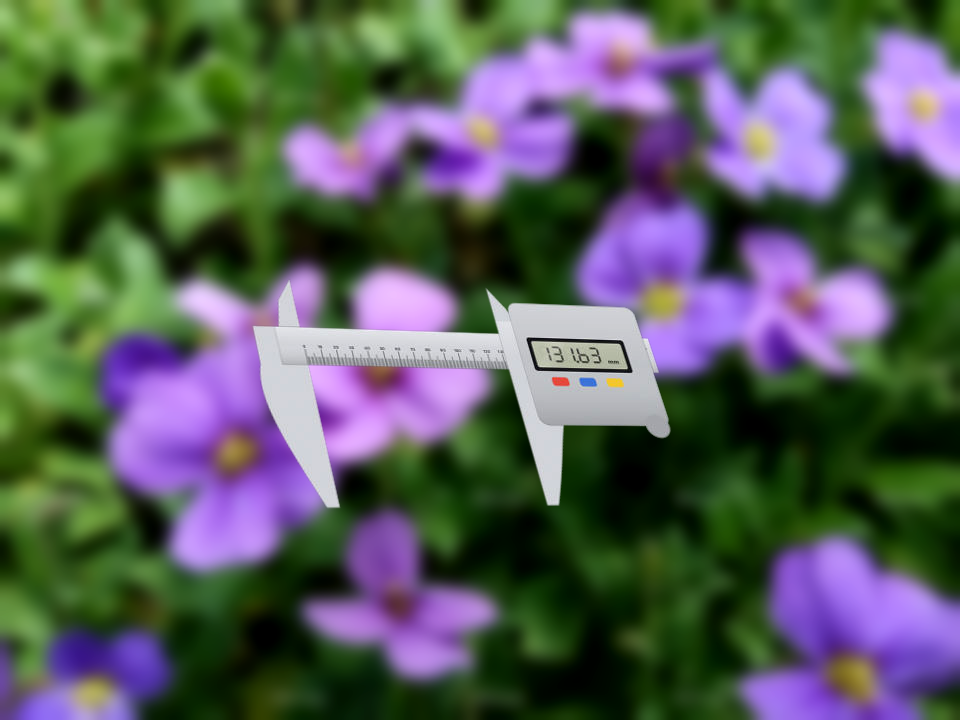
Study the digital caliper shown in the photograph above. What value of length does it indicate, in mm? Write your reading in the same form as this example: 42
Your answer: 131.63
